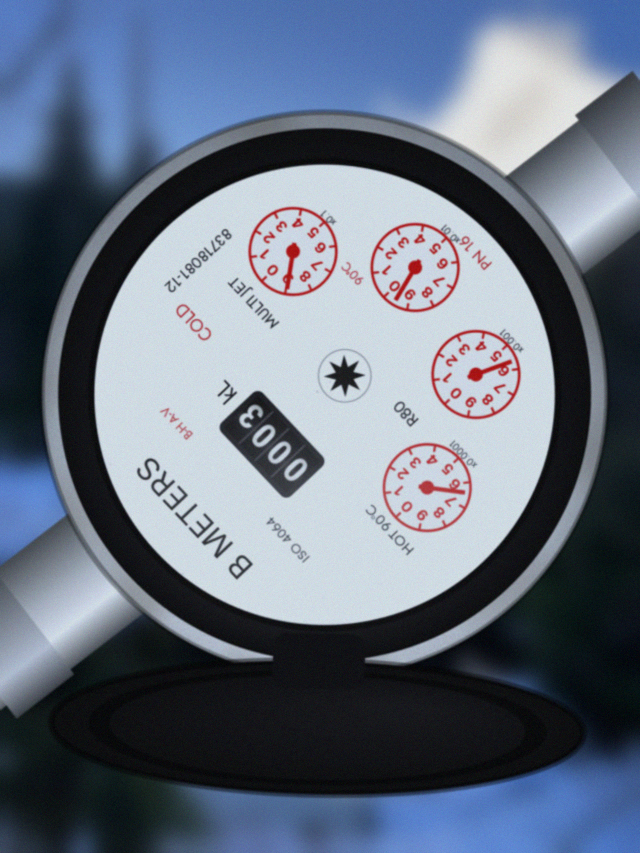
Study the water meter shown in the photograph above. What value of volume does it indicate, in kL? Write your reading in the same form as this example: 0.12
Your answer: 2.8956
